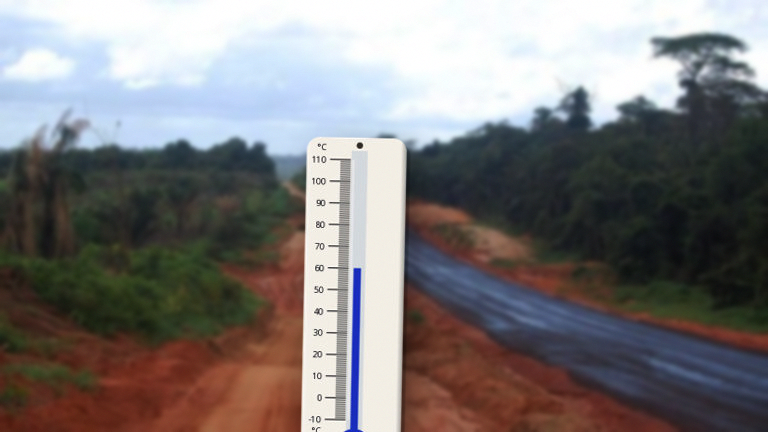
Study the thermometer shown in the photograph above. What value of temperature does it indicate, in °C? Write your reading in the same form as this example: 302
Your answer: 60
